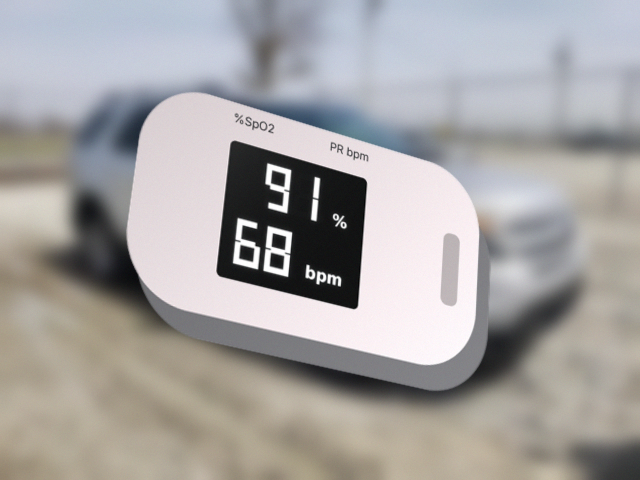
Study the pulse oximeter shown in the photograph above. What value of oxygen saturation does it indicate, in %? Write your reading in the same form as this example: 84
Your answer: 91
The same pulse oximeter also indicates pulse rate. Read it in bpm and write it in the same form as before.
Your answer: 68
